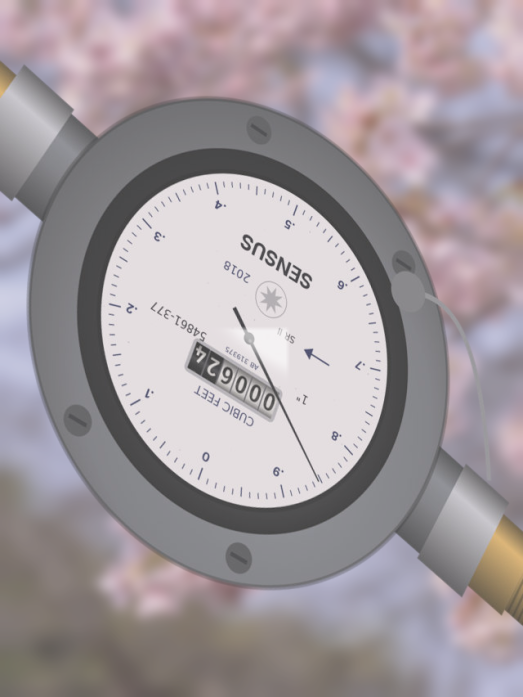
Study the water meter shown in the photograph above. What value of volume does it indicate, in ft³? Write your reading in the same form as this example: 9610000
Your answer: 623.85
